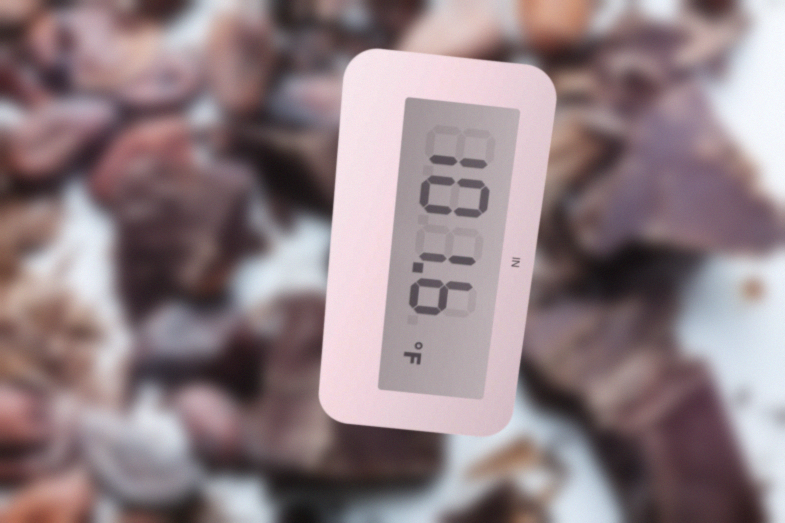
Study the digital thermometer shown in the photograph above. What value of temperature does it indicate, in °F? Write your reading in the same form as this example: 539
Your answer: 101.6
